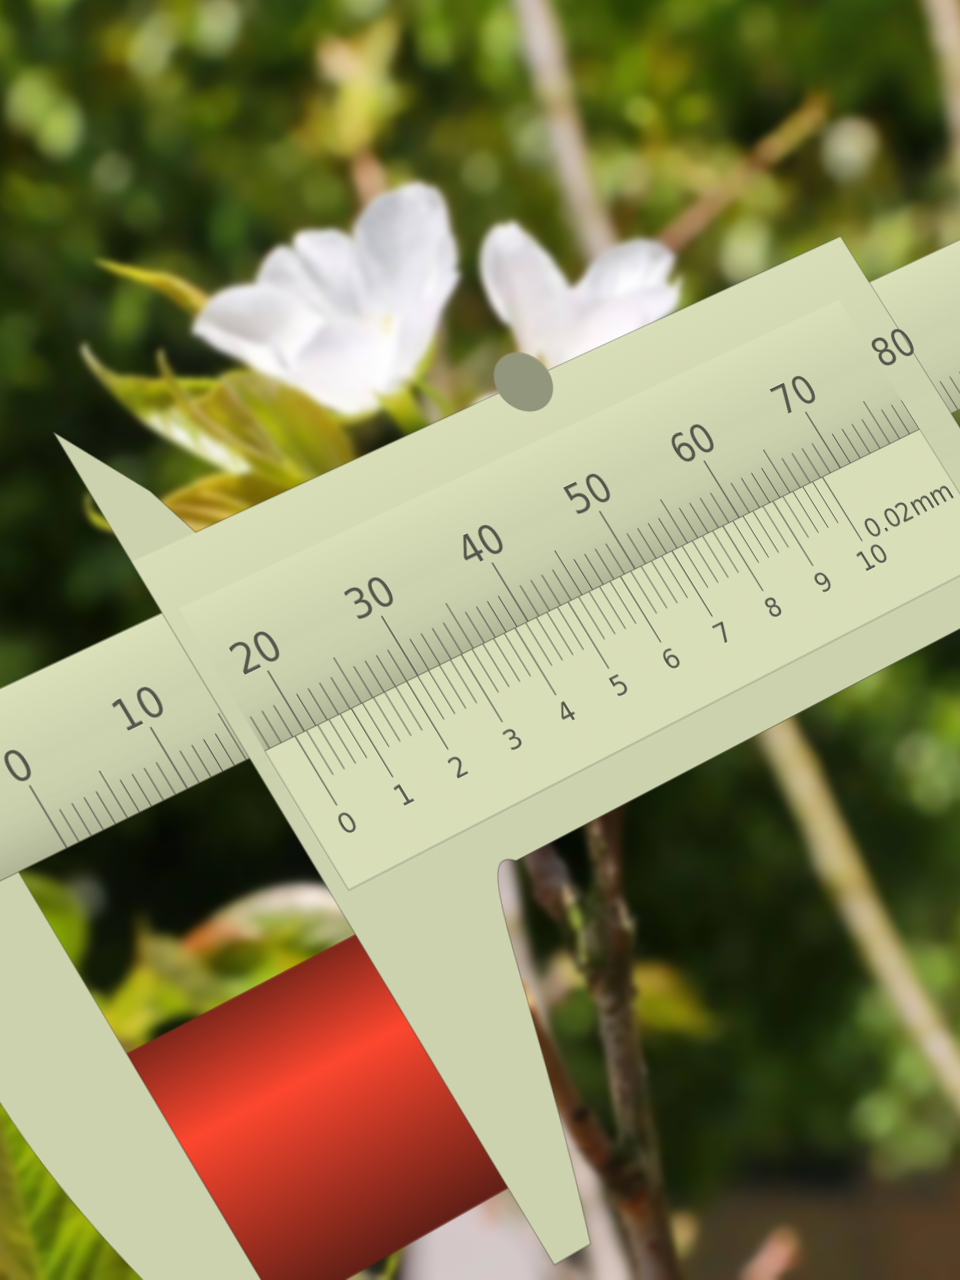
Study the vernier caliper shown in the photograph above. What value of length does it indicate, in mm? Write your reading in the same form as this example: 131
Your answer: 19.2
